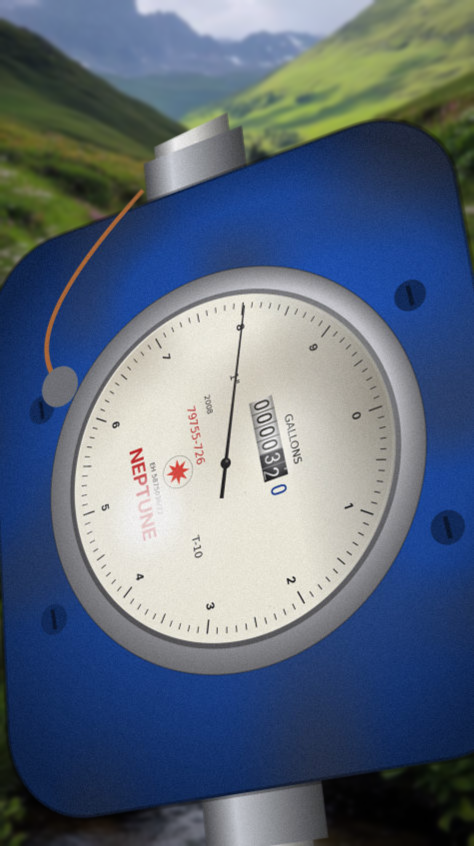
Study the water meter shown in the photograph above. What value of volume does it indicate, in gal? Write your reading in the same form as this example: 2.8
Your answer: 318.0
